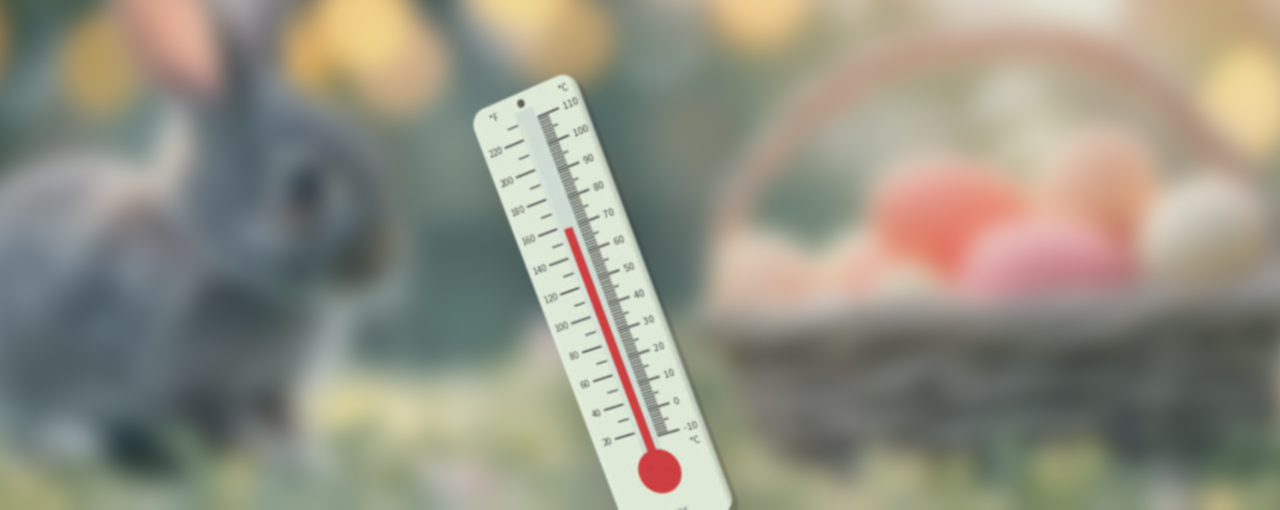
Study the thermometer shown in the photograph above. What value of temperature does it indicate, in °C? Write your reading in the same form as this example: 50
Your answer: 70
